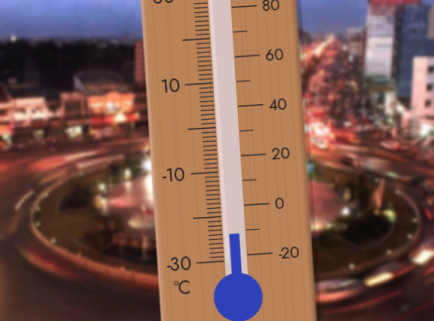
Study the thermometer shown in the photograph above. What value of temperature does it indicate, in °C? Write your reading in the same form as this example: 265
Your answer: -24
